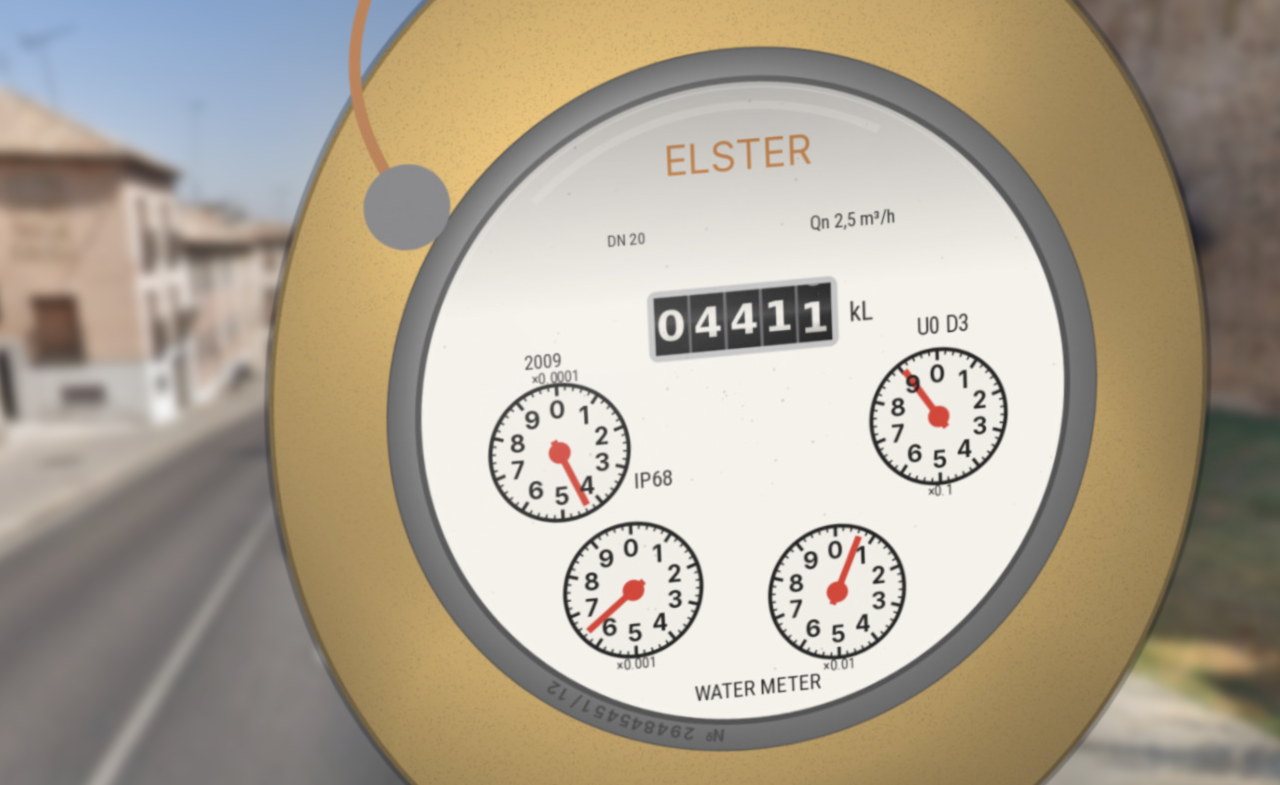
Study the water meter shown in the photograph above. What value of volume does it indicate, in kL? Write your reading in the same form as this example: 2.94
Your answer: 4410.9064
